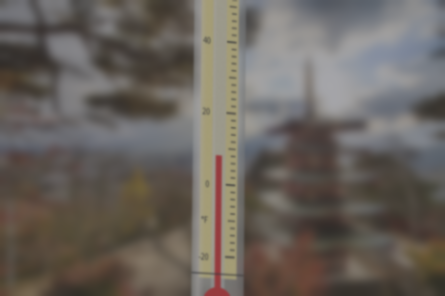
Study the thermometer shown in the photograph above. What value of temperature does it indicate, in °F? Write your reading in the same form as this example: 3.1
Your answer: 8
